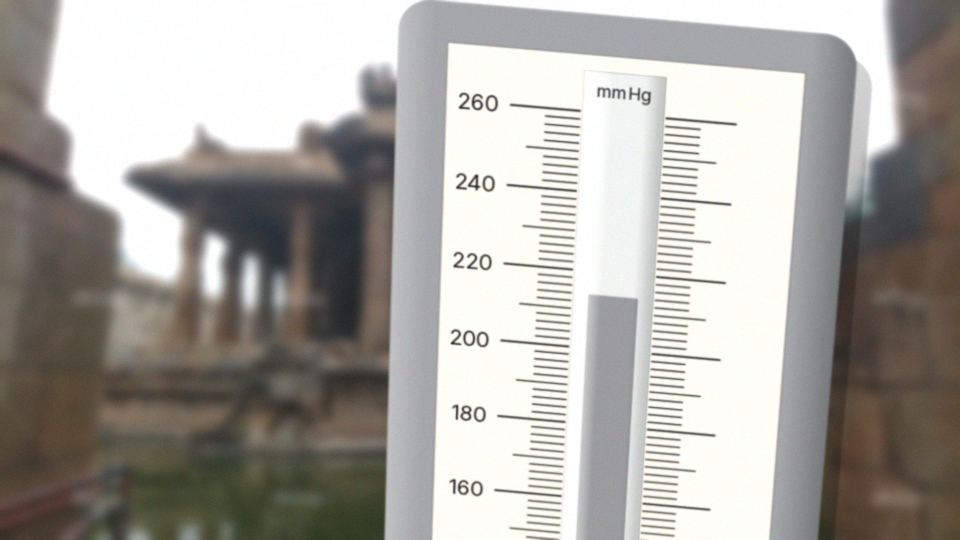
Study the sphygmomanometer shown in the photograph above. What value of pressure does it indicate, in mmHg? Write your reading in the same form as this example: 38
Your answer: 214
